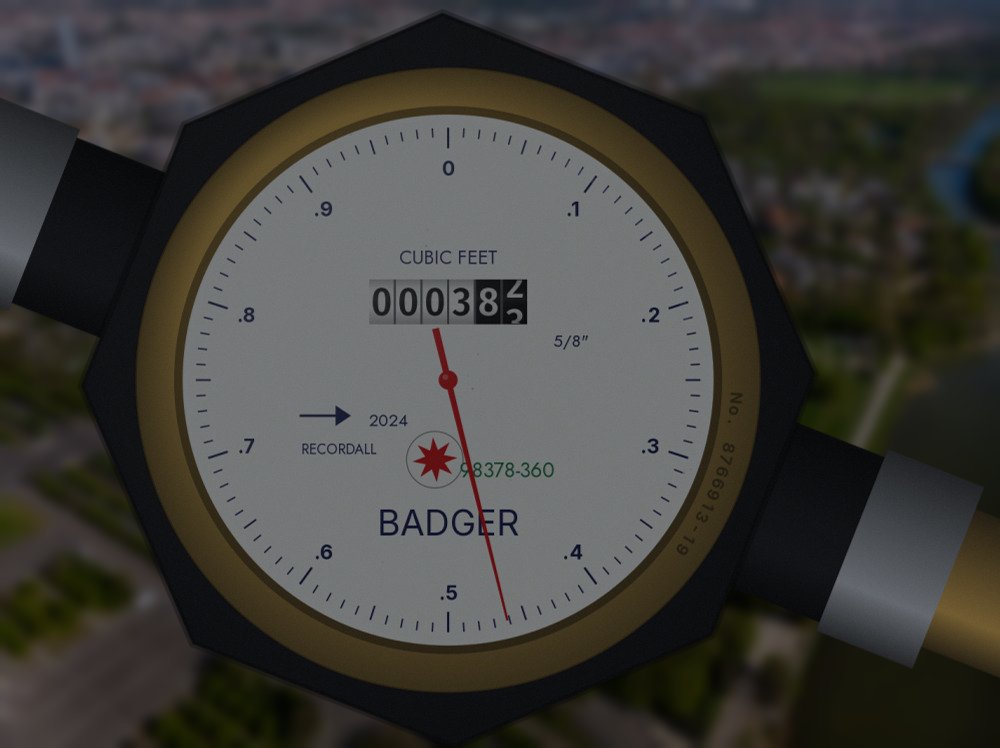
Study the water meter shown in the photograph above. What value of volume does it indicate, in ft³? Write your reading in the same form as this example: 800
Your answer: 382.46
